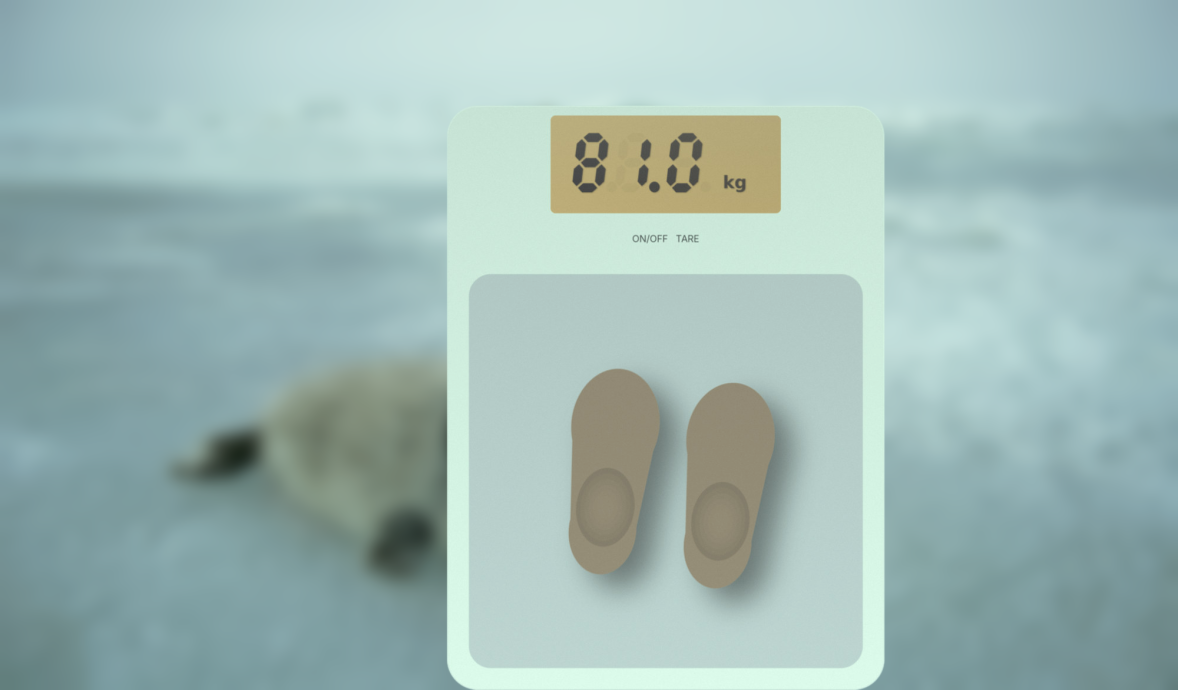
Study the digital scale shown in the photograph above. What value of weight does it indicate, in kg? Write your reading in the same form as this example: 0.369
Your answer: 81.0
